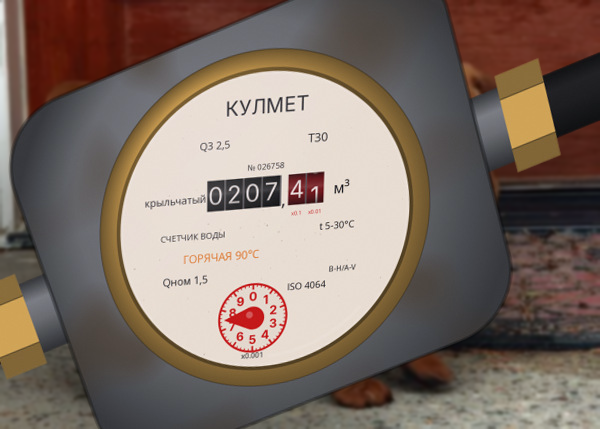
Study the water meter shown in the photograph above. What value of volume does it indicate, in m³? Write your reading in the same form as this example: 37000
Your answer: 207.407
